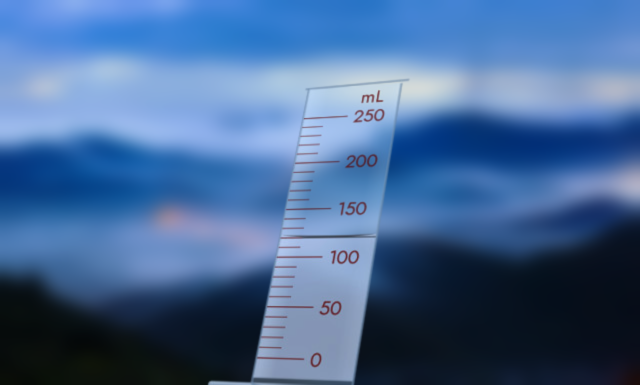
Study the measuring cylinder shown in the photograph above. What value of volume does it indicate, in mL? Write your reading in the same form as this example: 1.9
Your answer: 120
